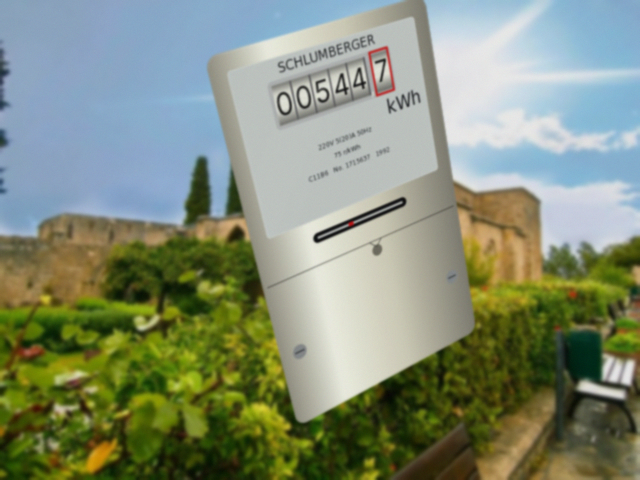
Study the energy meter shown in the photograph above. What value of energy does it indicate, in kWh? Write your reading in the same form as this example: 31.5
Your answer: 544.7
